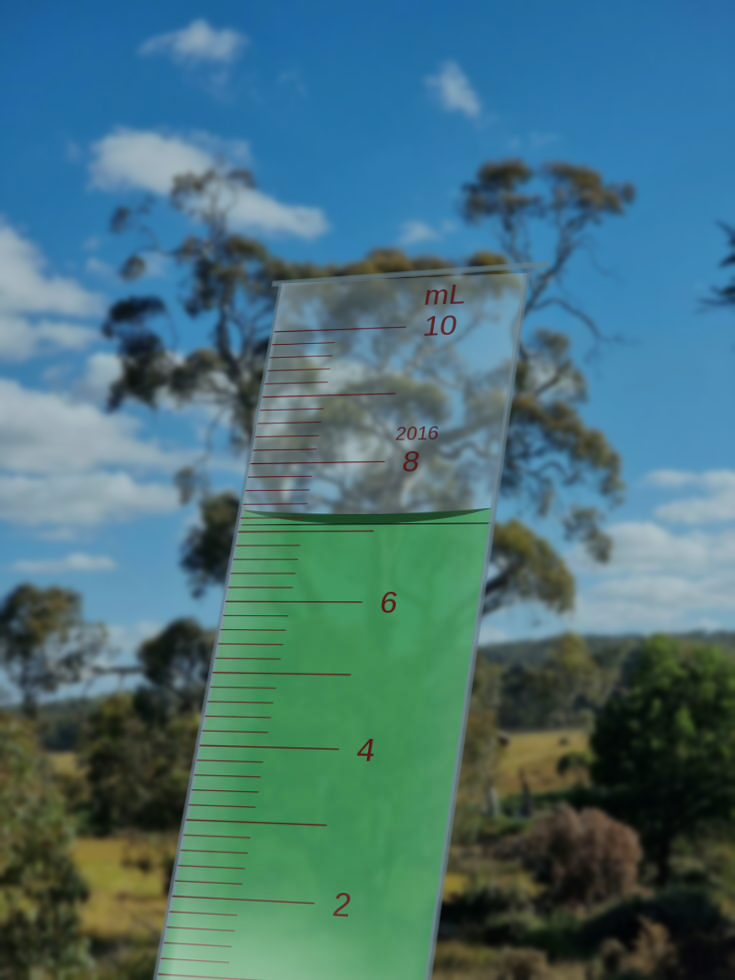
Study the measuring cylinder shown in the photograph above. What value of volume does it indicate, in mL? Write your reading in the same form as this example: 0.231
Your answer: 7.1
